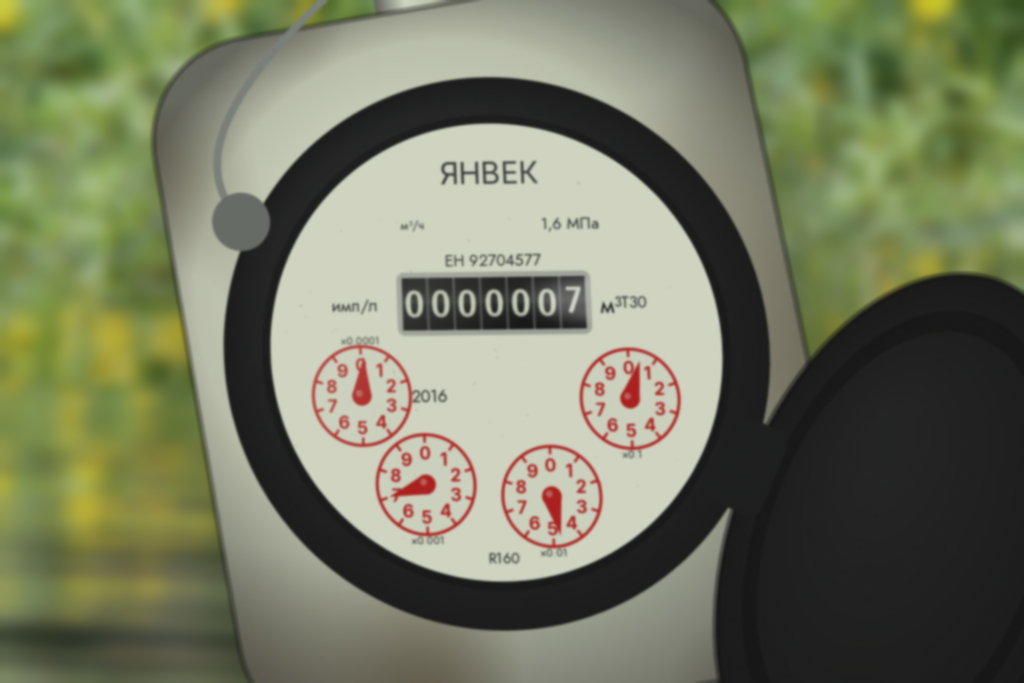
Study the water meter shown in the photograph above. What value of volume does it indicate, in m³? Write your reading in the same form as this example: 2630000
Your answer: 7.0470
